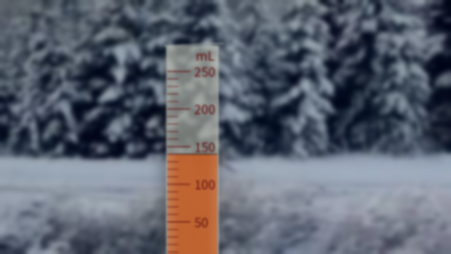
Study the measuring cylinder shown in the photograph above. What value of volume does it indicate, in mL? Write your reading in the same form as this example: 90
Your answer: 140
